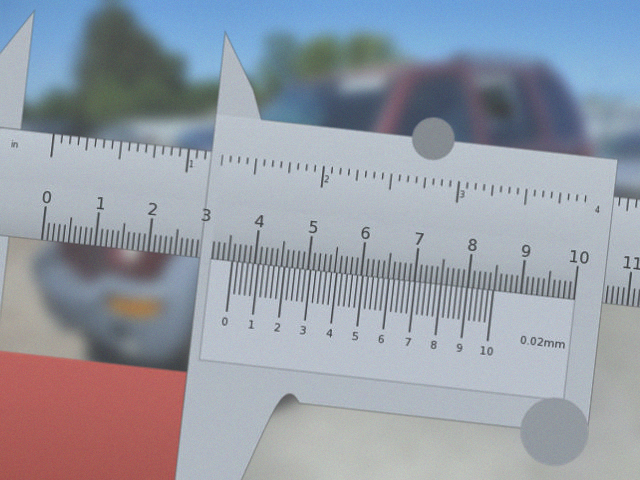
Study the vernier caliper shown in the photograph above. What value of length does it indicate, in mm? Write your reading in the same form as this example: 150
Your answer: 35.8
